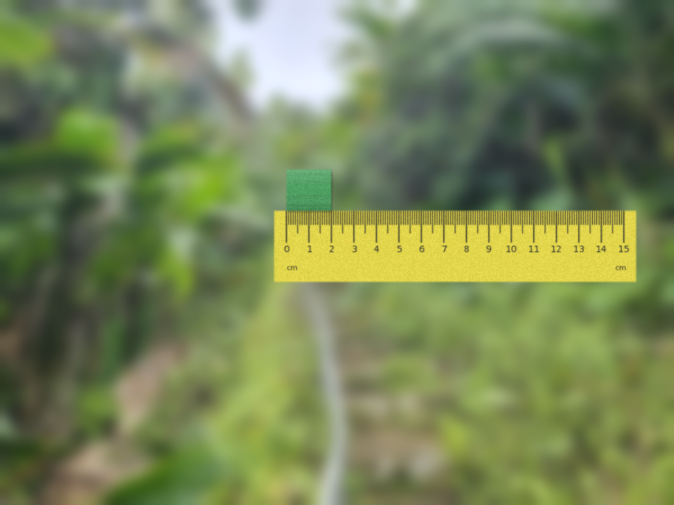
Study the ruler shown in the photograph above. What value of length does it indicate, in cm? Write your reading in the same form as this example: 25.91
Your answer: 2
